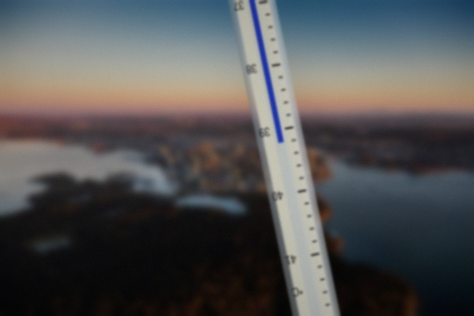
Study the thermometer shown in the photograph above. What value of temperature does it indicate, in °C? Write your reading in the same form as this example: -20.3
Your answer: 39.2
